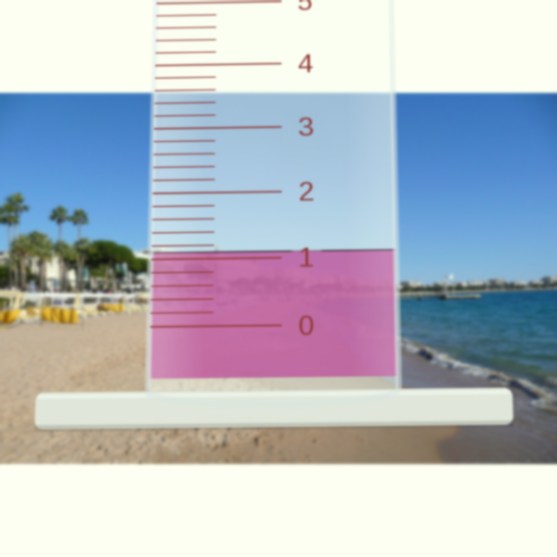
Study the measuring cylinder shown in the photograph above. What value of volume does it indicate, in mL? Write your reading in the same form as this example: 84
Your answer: 1.1
